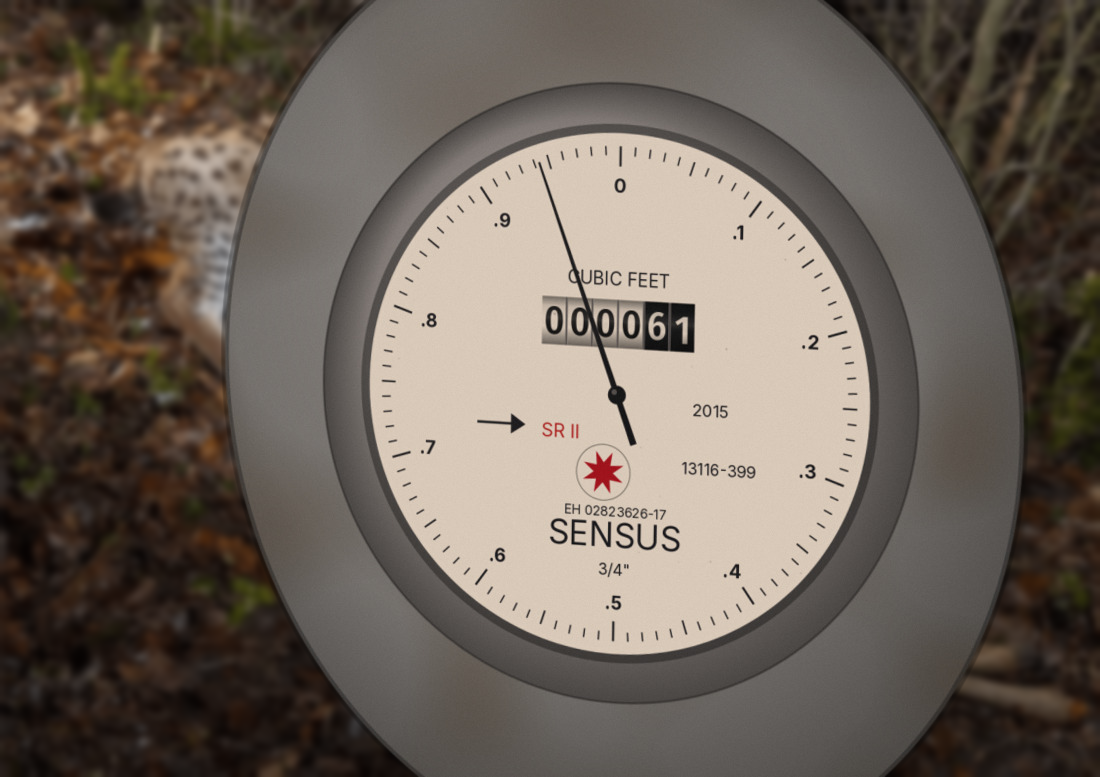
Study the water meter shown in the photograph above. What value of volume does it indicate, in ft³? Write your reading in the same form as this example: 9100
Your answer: 60.94
